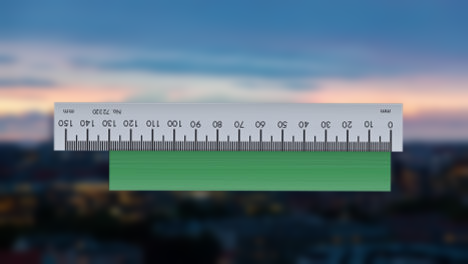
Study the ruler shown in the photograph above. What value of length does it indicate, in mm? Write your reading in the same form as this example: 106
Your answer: 130
